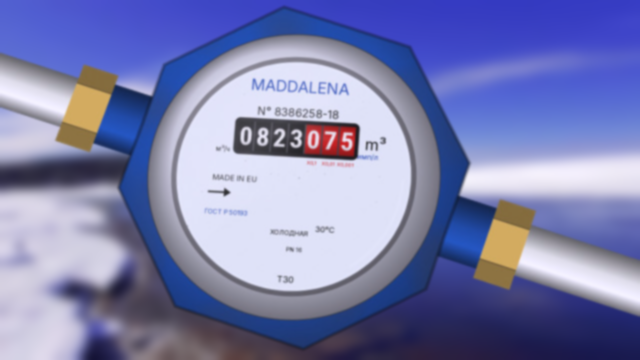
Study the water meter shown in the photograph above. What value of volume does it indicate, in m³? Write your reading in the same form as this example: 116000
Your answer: 823.075
